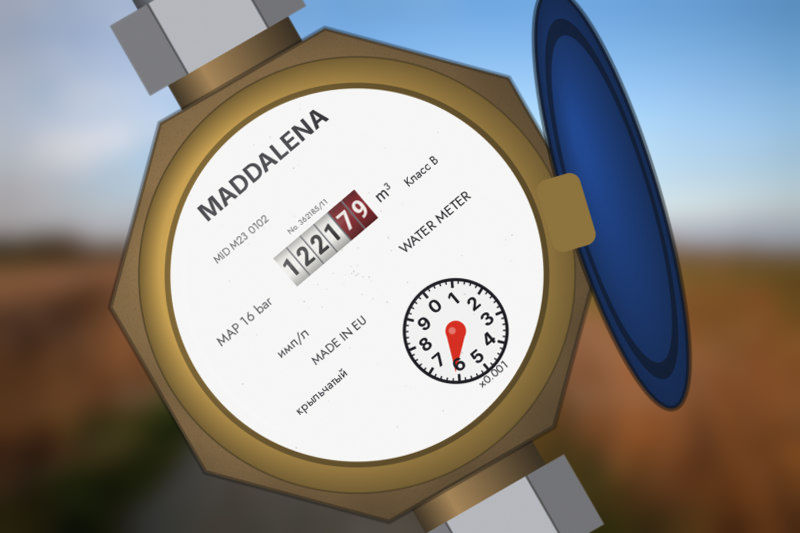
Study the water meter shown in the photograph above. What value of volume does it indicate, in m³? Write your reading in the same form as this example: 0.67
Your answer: 1221.796
